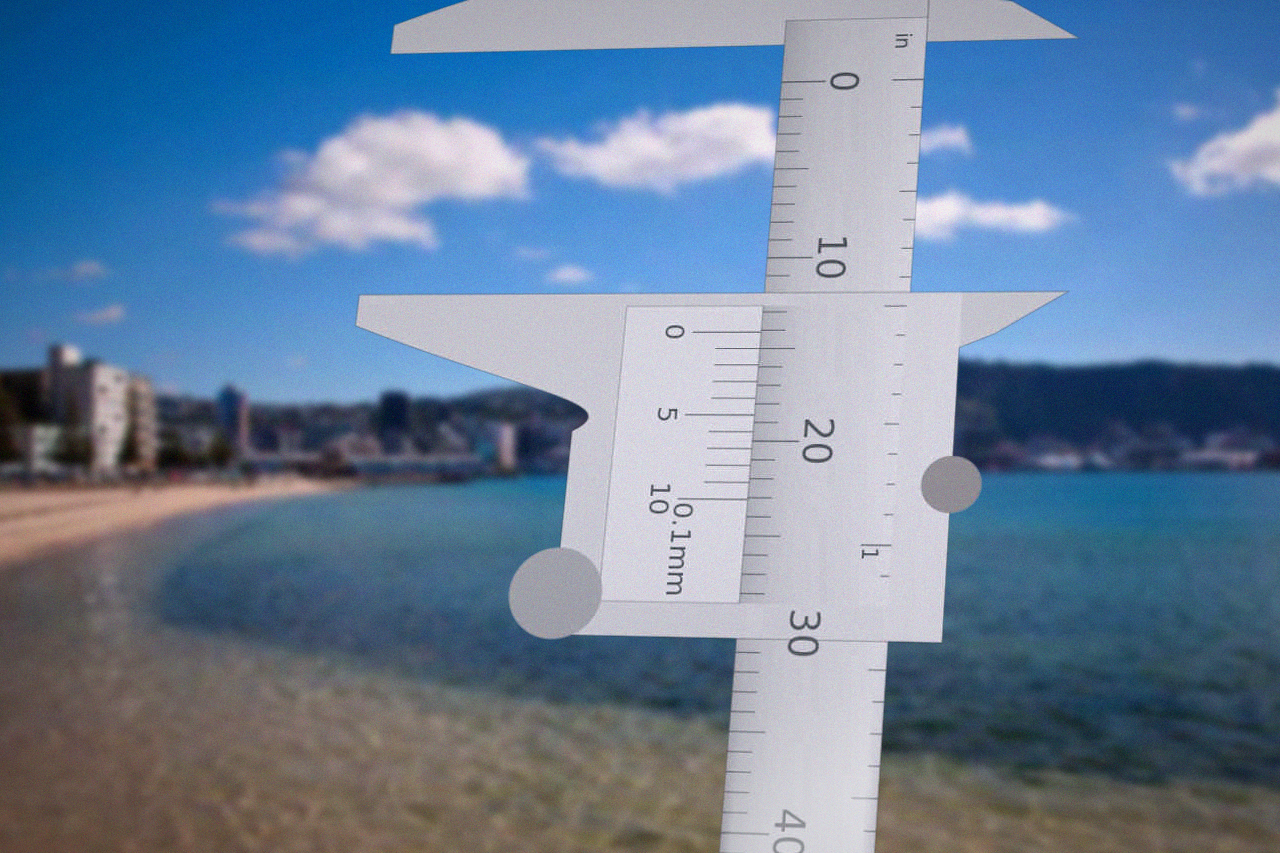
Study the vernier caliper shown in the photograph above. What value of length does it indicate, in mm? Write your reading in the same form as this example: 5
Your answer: 14.1
